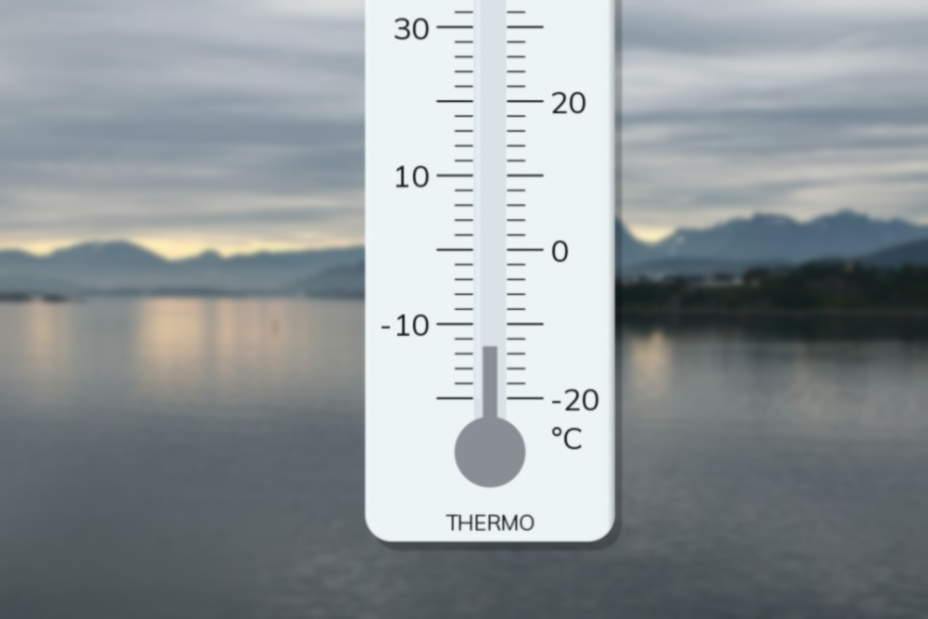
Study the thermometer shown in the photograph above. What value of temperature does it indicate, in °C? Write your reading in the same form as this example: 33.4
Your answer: -13
